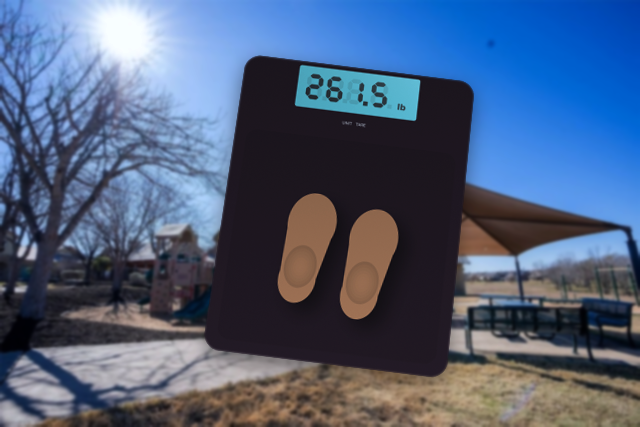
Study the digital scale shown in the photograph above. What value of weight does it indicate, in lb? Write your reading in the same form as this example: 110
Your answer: 261.5
